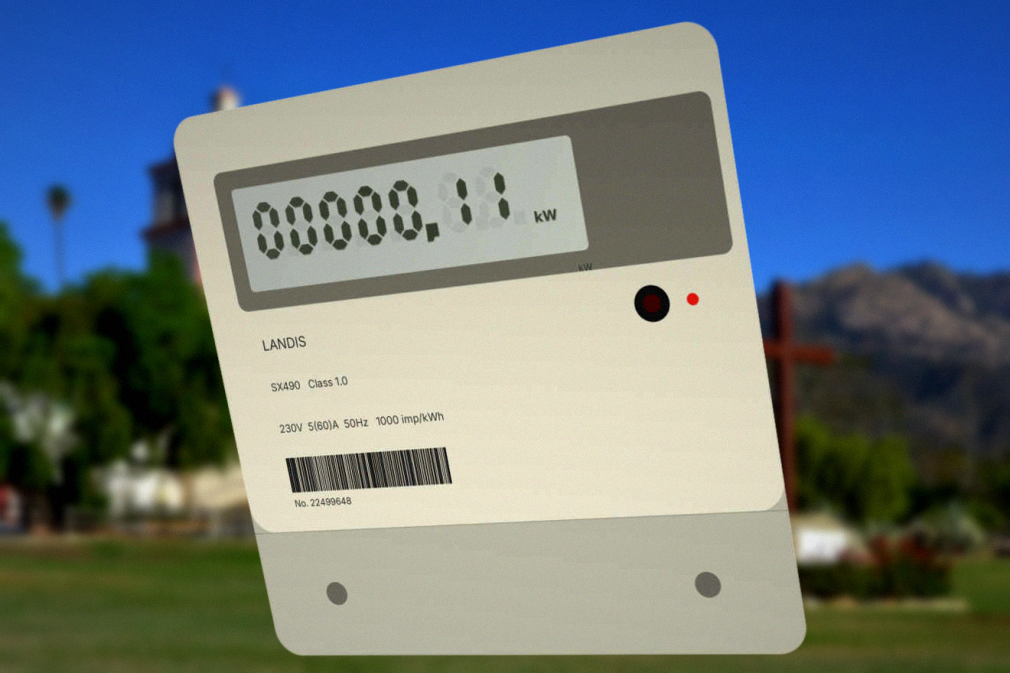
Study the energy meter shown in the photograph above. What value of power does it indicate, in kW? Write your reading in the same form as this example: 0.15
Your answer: 0.11
